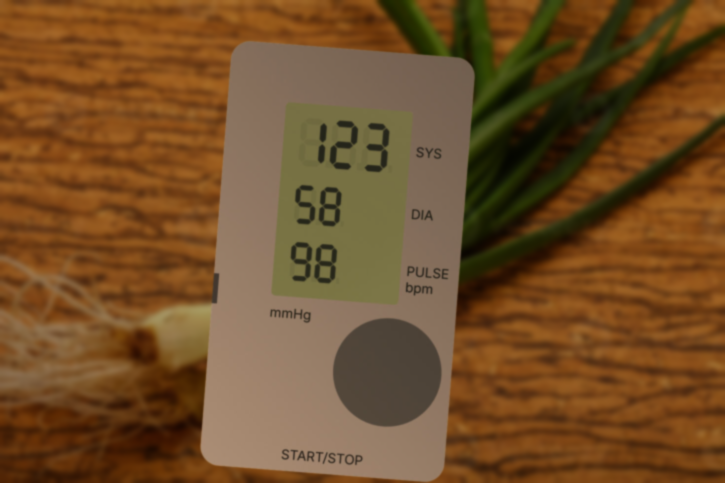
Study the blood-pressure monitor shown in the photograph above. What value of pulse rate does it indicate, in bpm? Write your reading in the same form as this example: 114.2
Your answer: 98
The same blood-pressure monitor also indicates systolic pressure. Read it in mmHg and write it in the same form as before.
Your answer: 123
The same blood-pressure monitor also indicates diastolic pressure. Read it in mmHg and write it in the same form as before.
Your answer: 58
